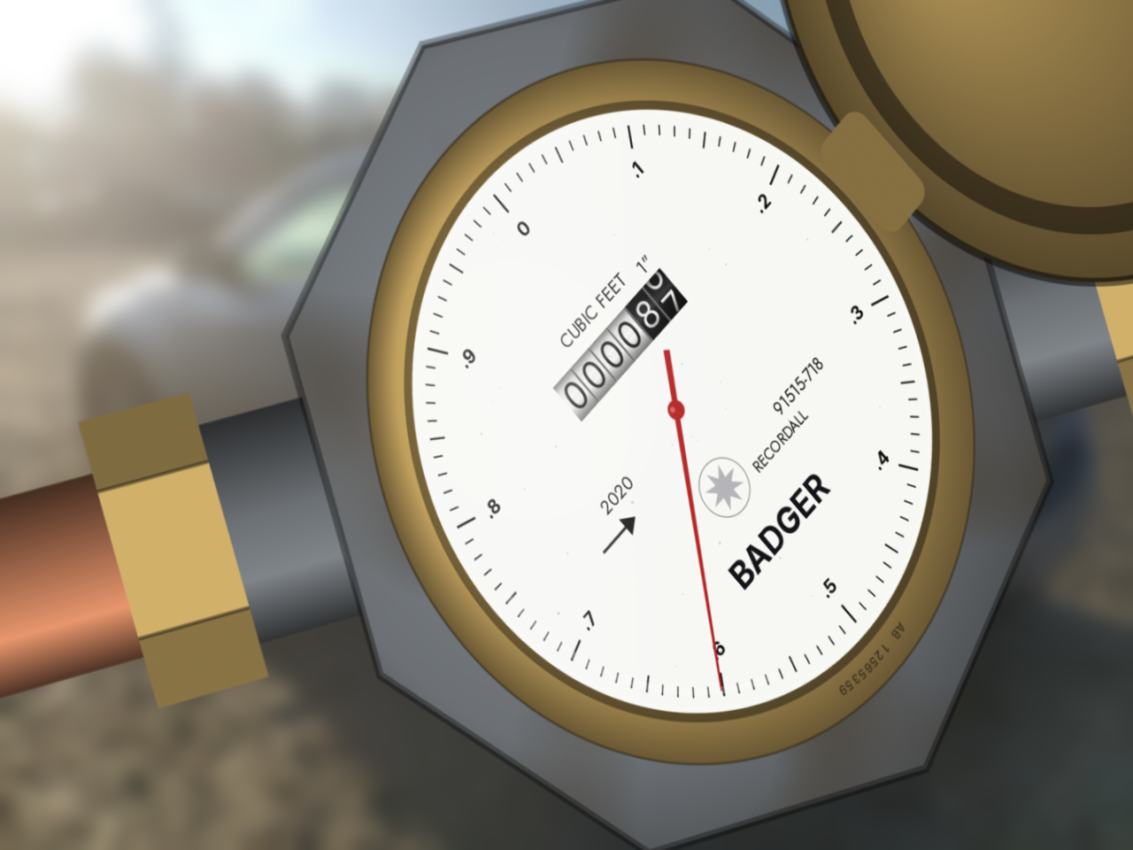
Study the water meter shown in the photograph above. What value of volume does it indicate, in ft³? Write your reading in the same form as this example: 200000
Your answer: 86.60
